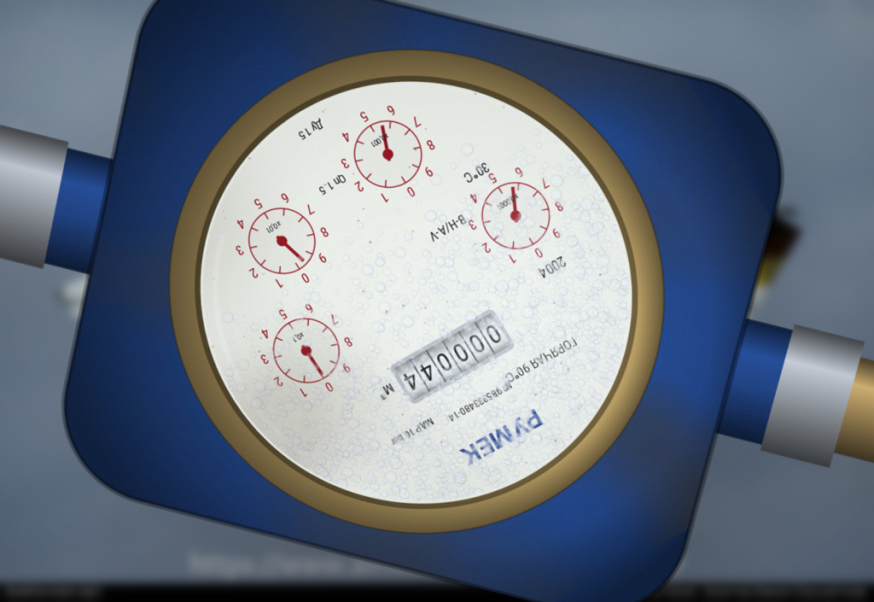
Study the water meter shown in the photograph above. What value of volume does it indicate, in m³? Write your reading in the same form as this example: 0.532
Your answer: 43.9955
